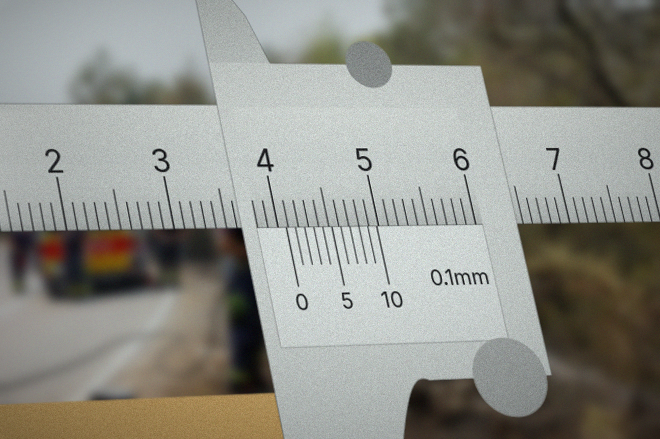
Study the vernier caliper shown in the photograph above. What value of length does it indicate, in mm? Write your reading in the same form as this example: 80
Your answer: 40.8
